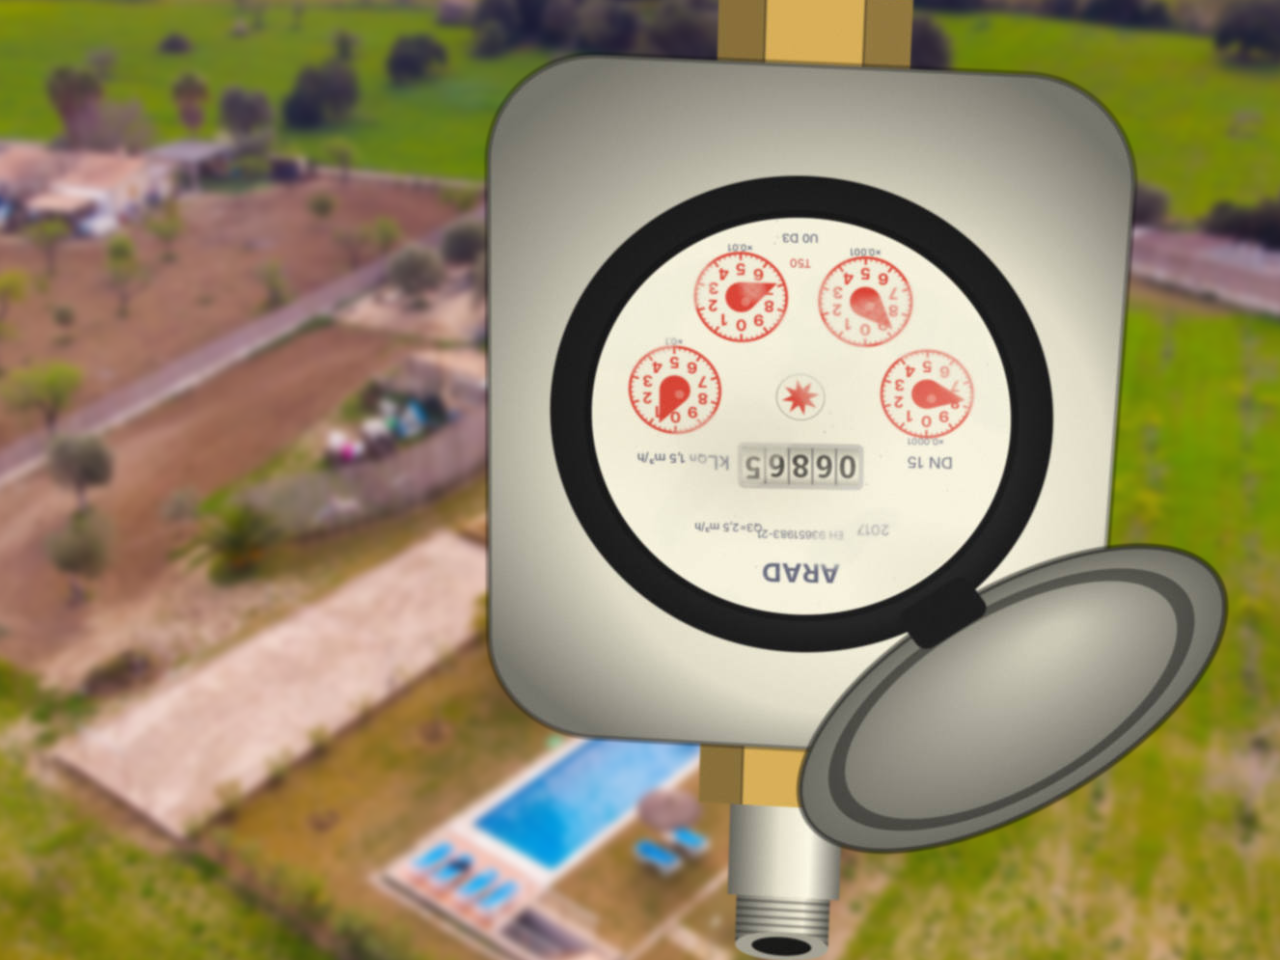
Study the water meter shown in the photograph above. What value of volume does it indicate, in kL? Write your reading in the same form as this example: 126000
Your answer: 6865.0687
